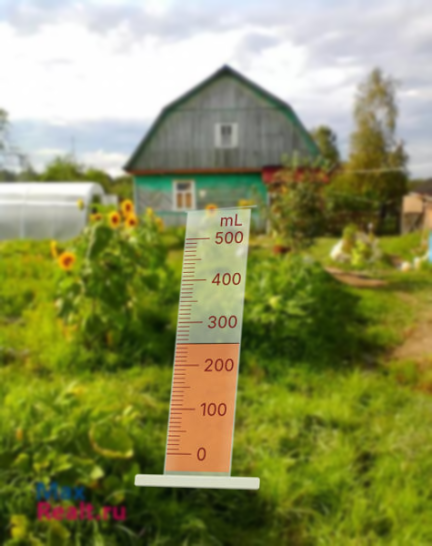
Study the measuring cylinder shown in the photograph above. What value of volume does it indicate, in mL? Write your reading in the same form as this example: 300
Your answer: 250
